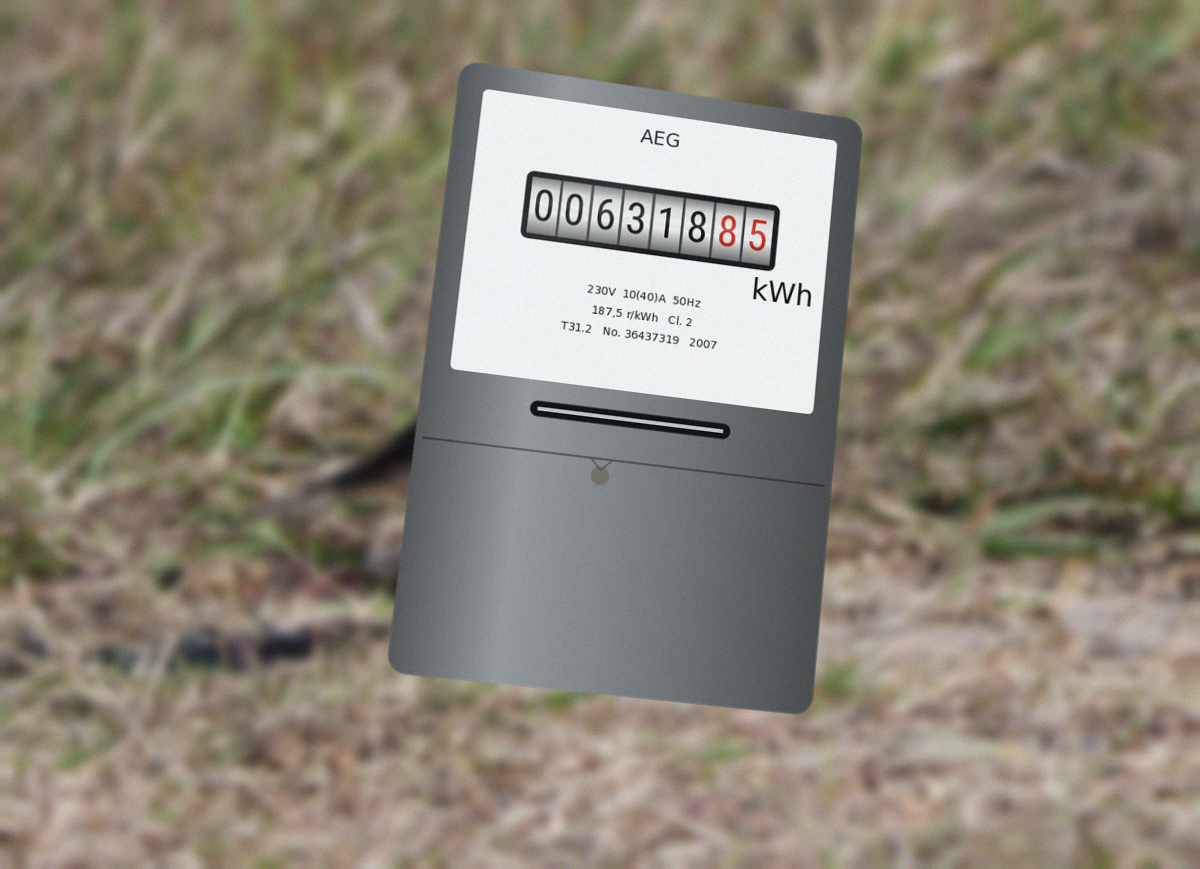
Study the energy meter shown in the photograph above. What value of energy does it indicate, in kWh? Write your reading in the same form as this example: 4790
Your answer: 6318.85
